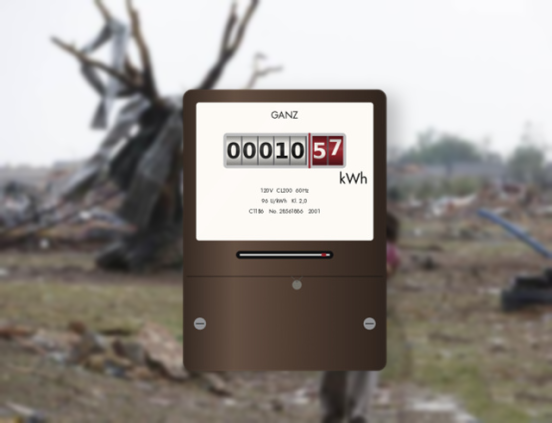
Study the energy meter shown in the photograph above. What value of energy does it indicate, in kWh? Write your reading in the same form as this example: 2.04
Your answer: 10.57
